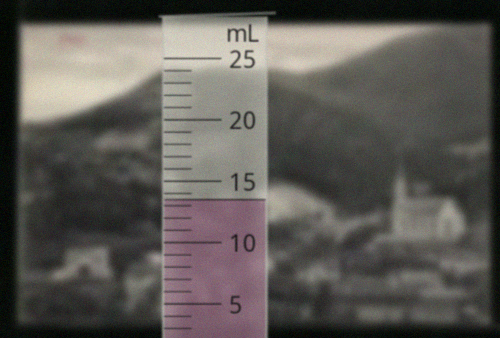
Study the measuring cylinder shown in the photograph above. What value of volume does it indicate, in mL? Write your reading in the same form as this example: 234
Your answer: 13.5
